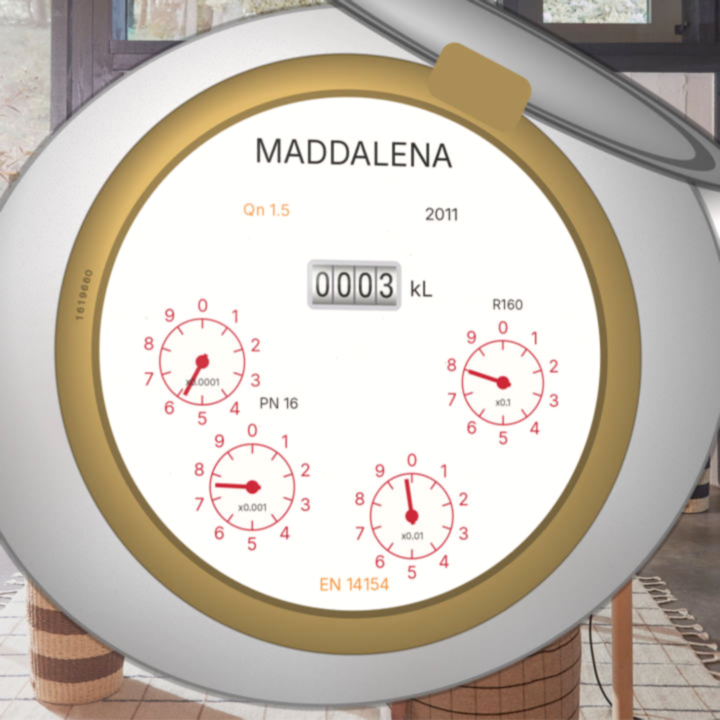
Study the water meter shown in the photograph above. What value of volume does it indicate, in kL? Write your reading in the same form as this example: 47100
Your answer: 3.7975
